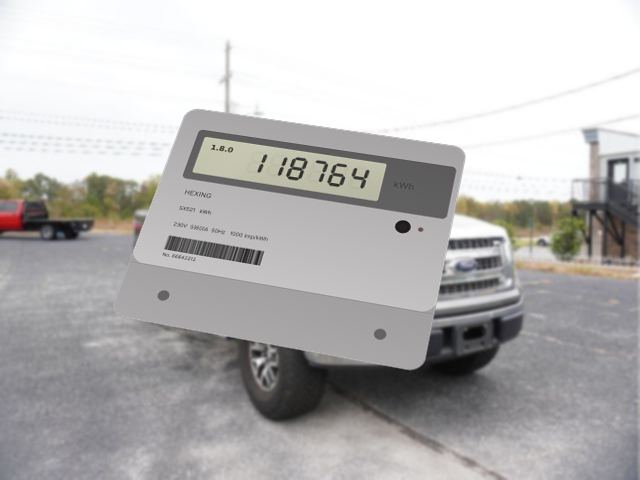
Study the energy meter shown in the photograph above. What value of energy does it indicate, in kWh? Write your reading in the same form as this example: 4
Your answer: 118764
